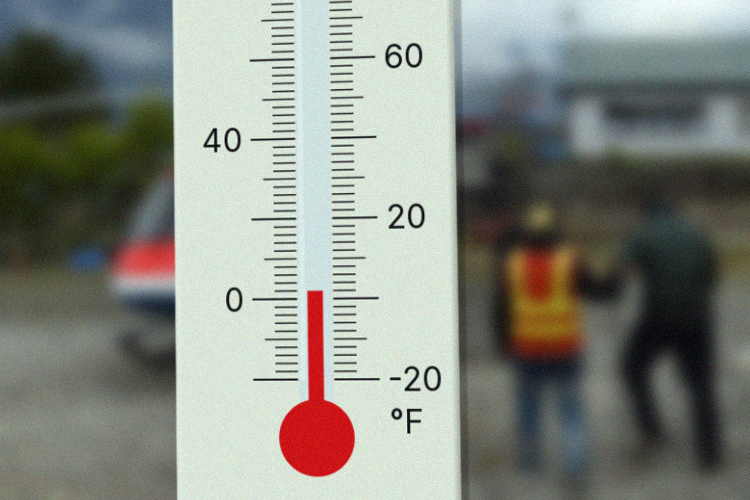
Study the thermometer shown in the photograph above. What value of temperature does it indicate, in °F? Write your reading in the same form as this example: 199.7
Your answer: 2
